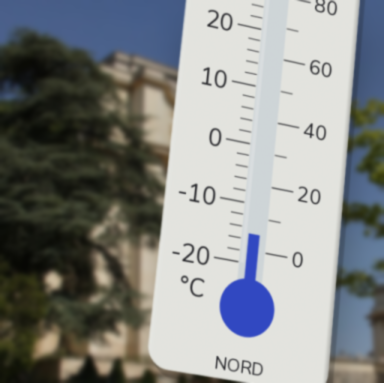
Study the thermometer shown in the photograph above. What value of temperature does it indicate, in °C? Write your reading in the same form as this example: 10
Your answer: -15
